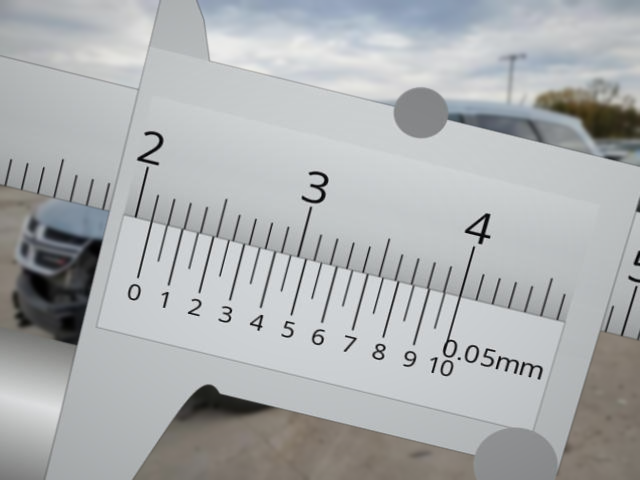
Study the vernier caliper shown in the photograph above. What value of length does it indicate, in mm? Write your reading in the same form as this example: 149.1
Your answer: 21.0
